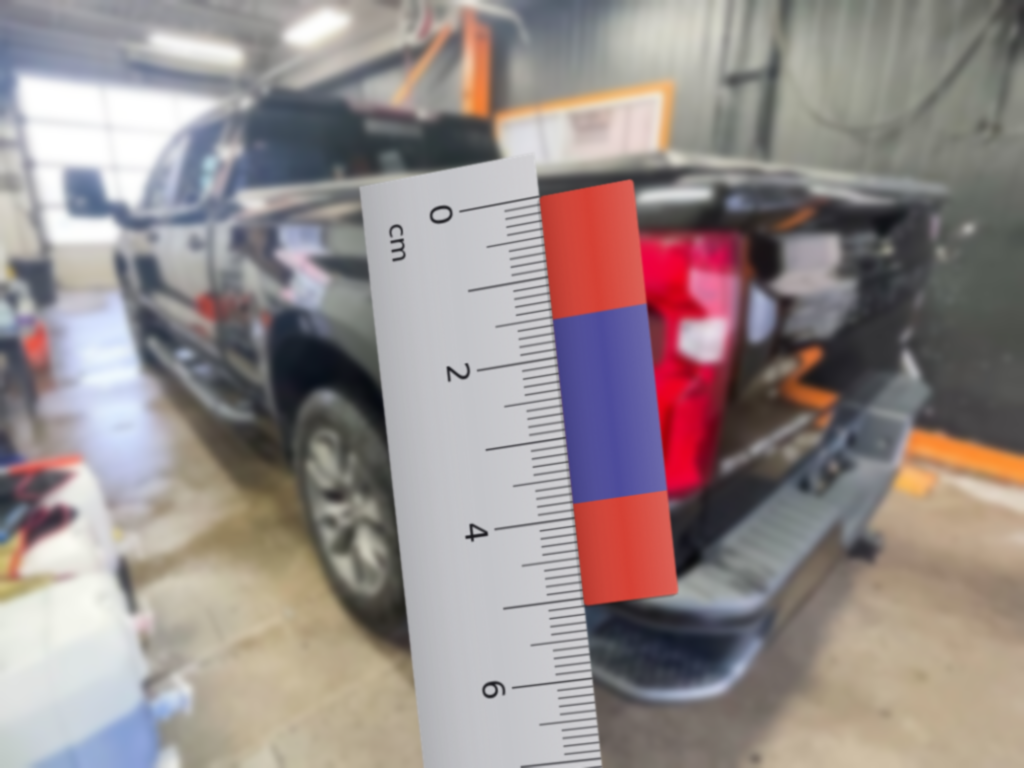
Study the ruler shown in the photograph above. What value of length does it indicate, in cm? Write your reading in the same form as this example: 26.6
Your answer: 5.1
